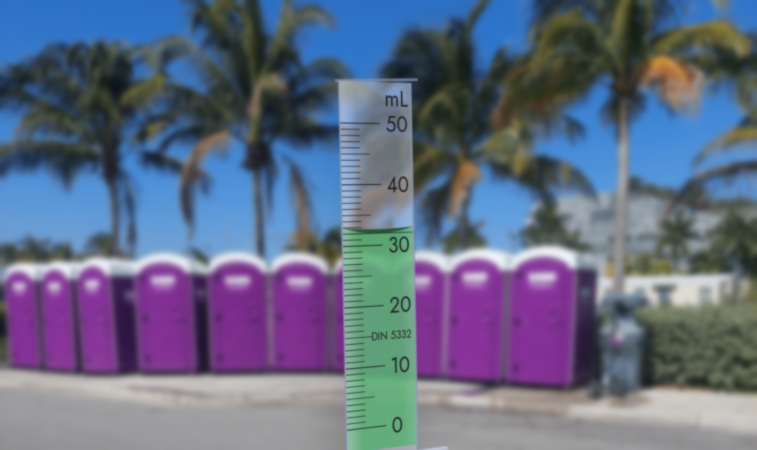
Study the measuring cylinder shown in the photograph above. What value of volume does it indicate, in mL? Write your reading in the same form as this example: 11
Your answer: 32
